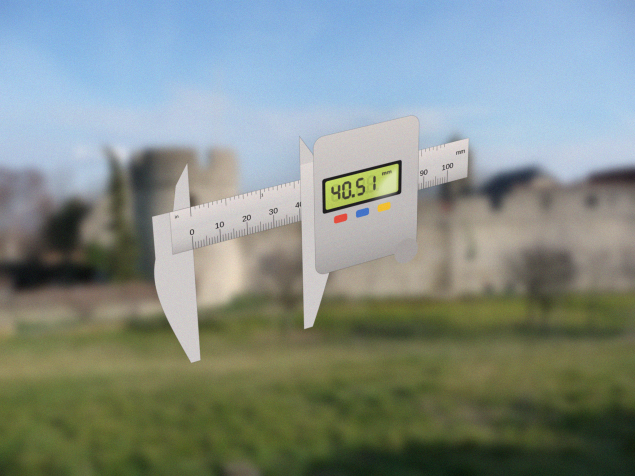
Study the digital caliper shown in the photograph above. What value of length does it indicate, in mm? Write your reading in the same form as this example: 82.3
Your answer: 40.51
